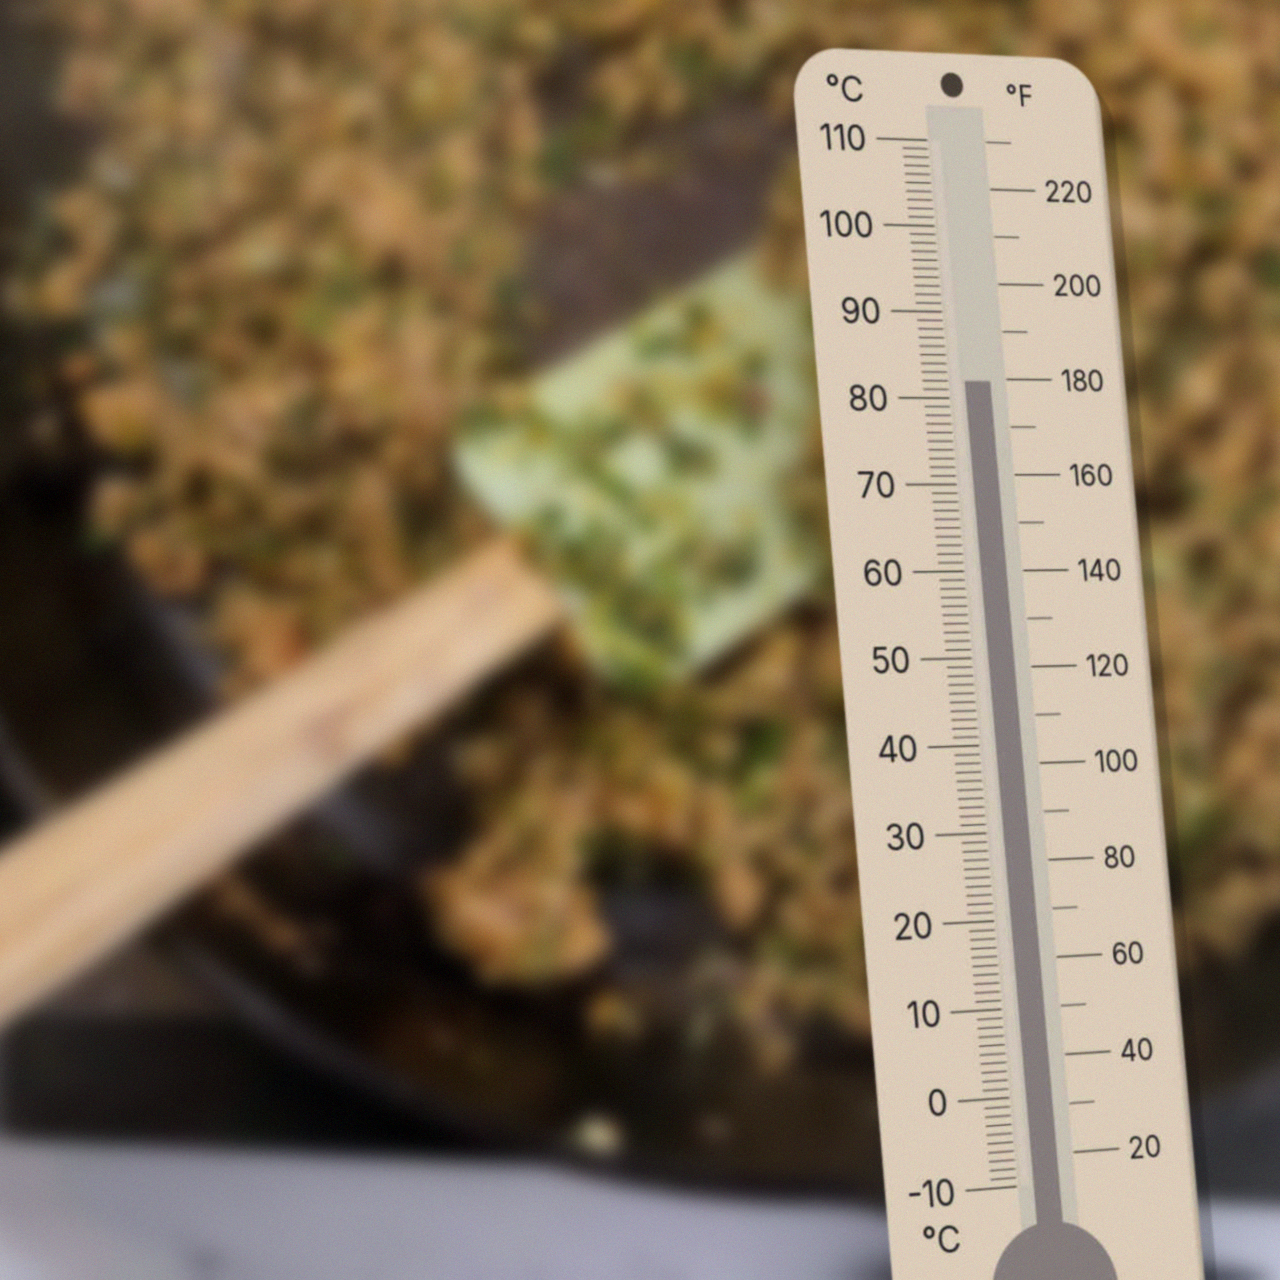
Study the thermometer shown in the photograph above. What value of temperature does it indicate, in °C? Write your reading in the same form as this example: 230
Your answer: 82
